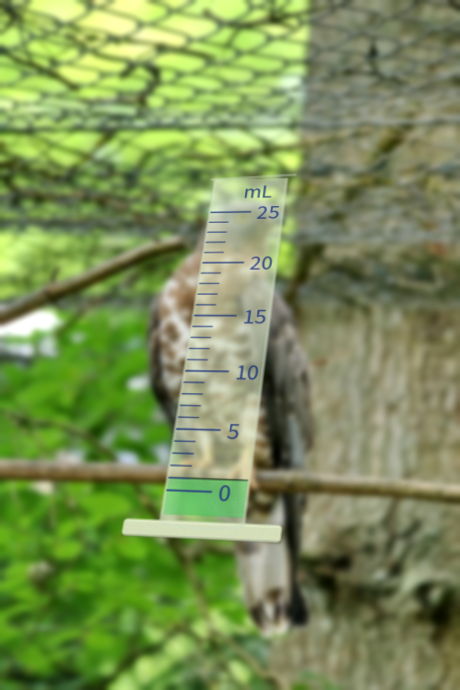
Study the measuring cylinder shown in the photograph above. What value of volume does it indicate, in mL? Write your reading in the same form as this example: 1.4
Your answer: 1
